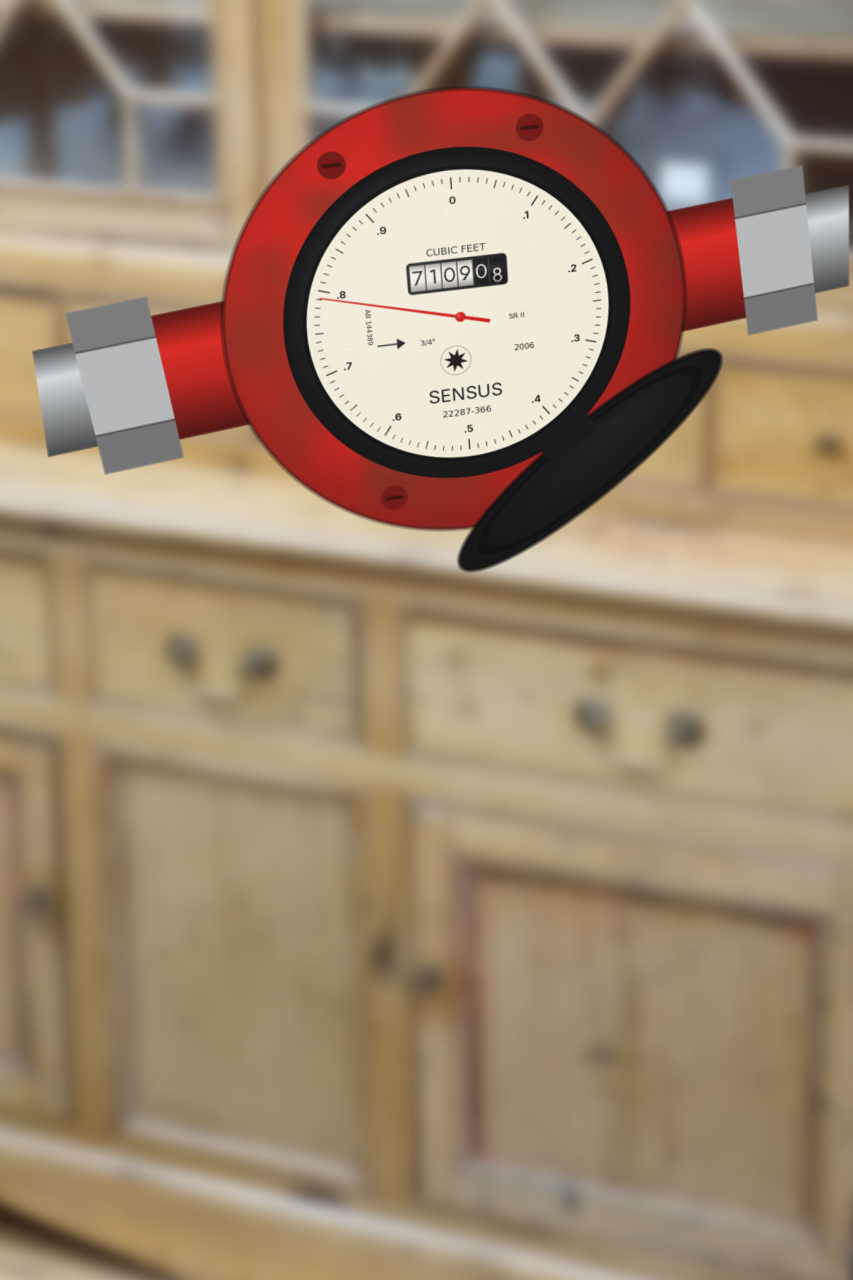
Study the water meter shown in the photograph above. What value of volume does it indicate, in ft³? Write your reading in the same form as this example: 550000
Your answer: 710907.79
